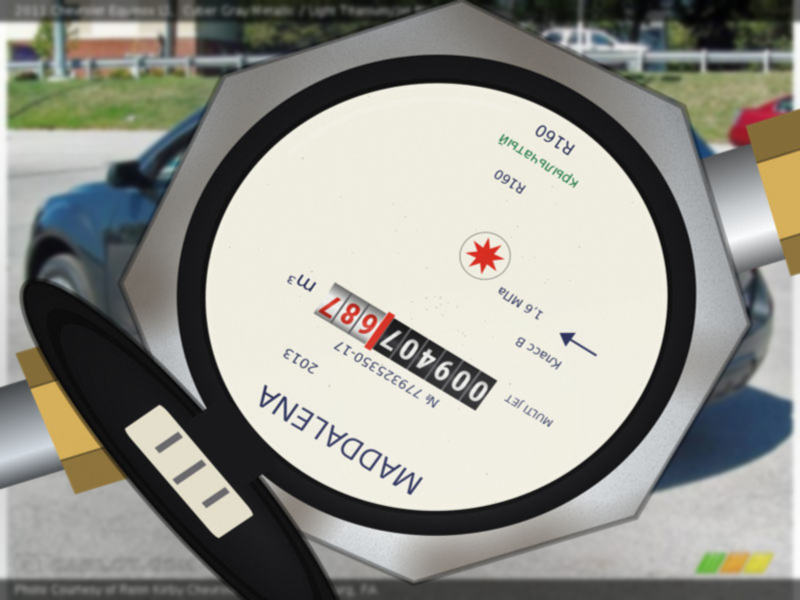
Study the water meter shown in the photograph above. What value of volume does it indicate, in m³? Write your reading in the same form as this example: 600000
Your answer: 9407.687
